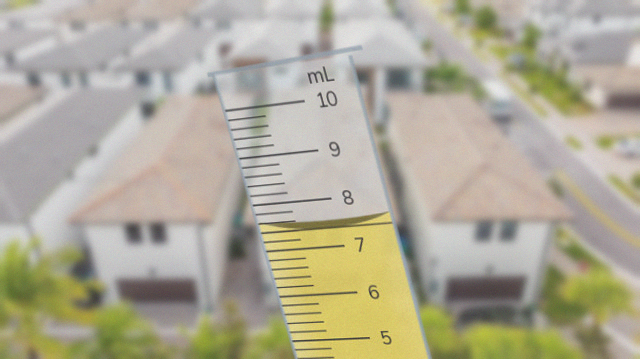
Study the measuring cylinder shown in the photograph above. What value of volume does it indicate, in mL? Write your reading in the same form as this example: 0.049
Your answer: 7.4
